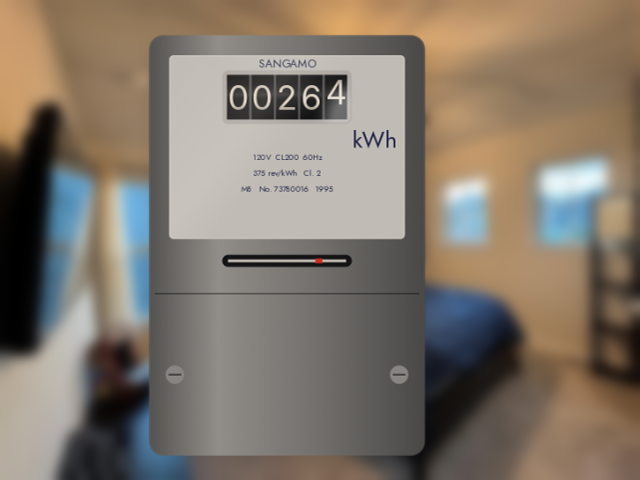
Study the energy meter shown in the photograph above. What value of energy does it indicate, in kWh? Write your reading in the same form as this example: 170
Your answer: 264
